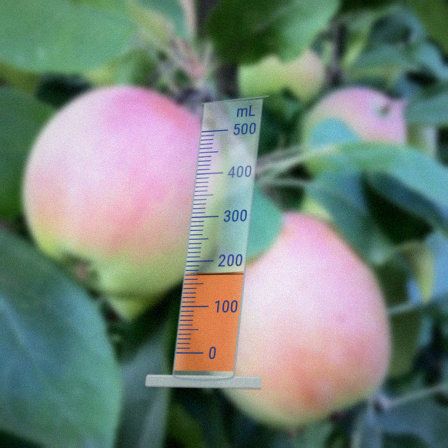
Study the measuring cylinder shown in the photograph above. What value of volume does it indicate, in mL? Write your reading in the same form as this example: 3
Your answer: 170
